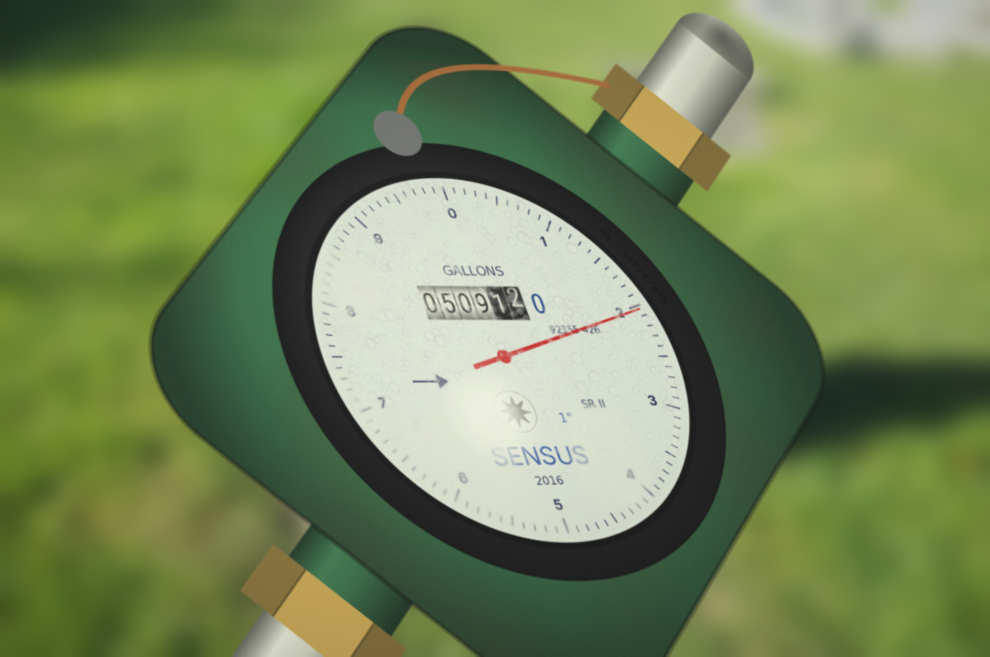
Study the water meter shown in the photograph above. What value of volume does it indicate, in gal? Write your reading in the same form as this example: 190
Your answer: 509122.0
